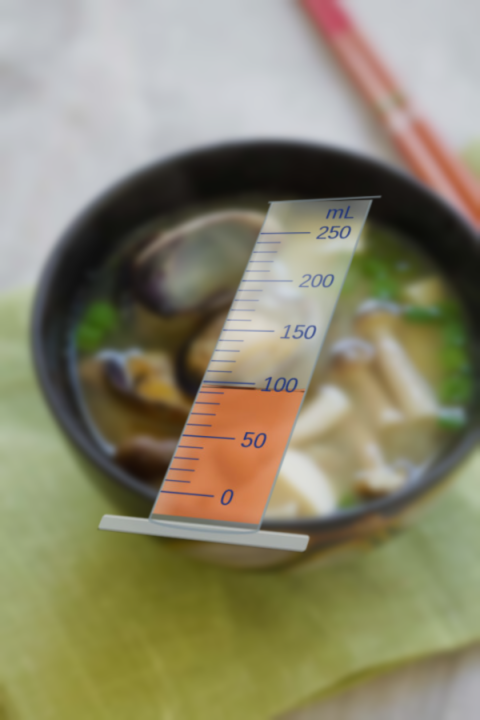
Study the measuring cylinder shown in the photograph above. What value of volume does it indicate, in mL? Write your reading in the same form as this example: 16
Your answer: 95
